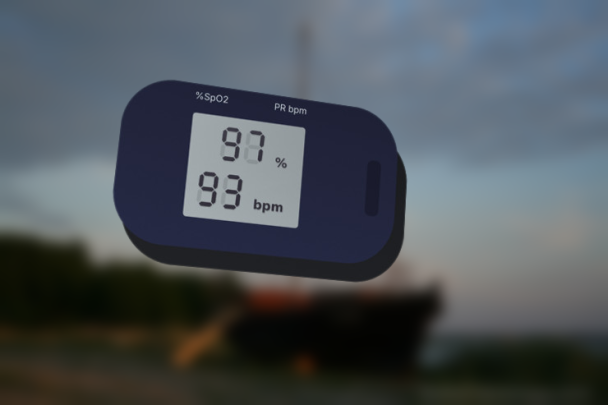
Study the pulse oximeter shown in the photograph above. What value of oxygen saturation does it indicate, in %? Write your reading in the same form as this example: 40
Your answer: 97
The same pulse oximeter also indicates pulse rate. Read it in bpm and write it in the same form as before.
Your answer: 93
